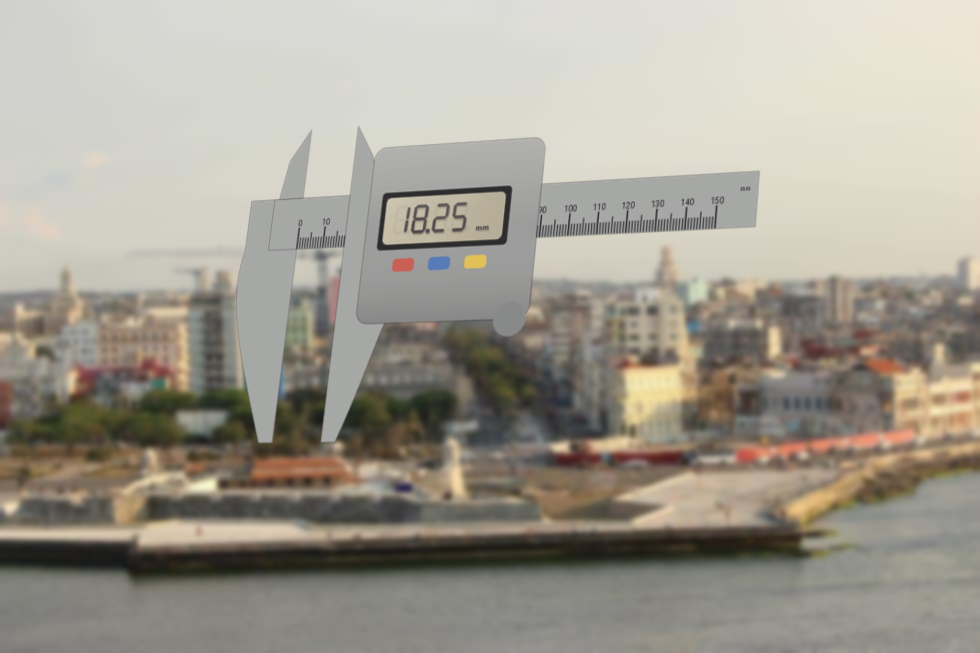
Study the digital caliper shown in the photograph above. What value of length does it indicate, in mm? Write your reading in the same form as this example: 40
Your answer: 18.25
